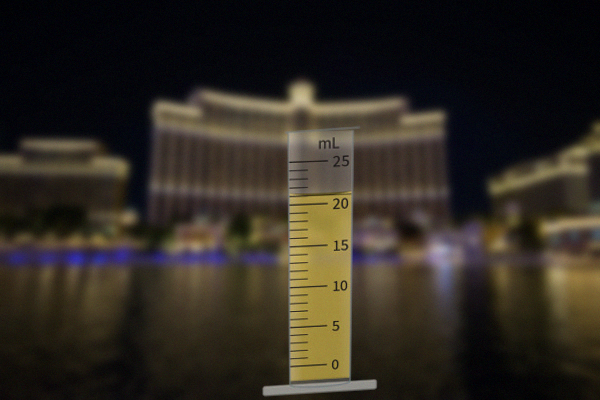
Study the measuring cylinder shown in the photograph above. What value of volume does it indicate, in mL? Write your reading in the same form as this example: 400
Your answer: 21
